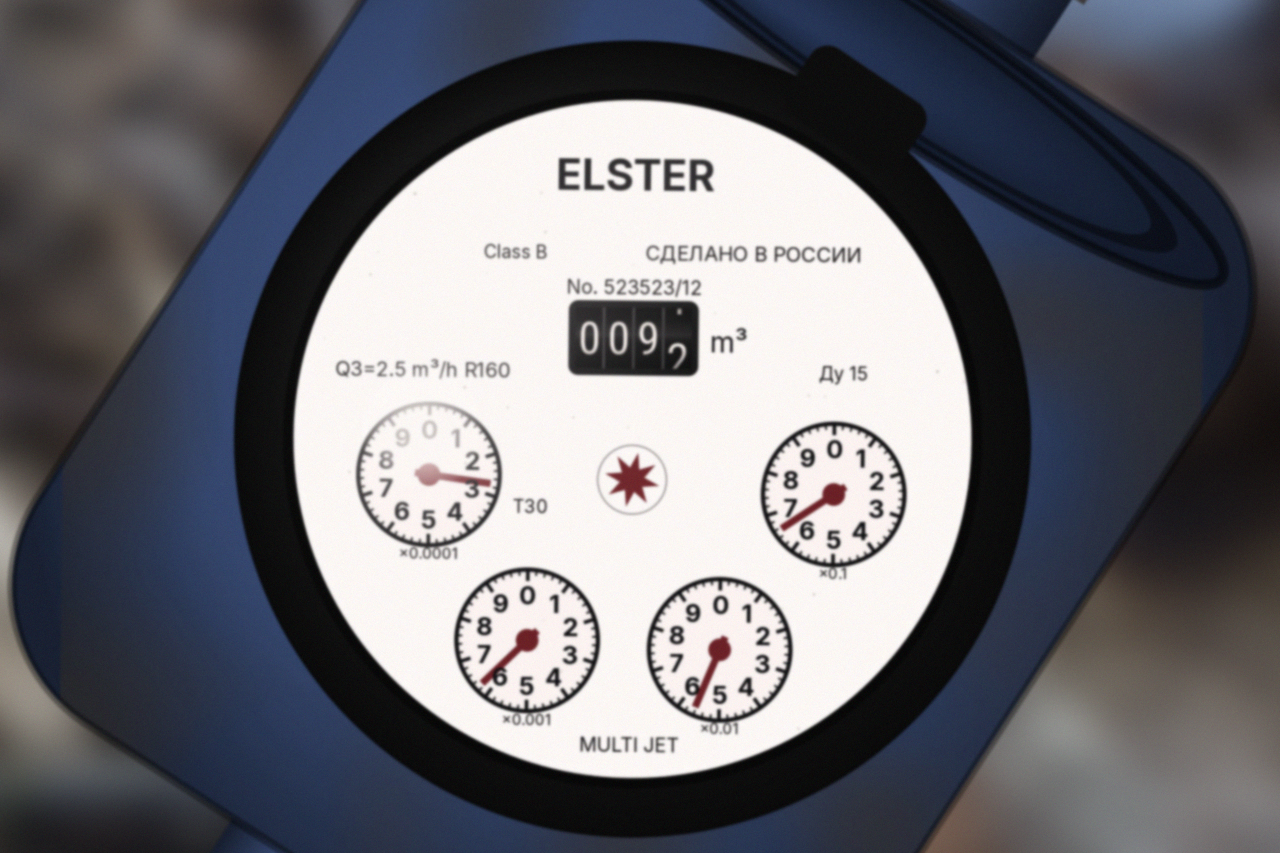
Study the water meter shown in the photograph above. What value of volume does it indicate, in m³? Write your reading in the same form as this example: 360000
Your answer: 91.6562
